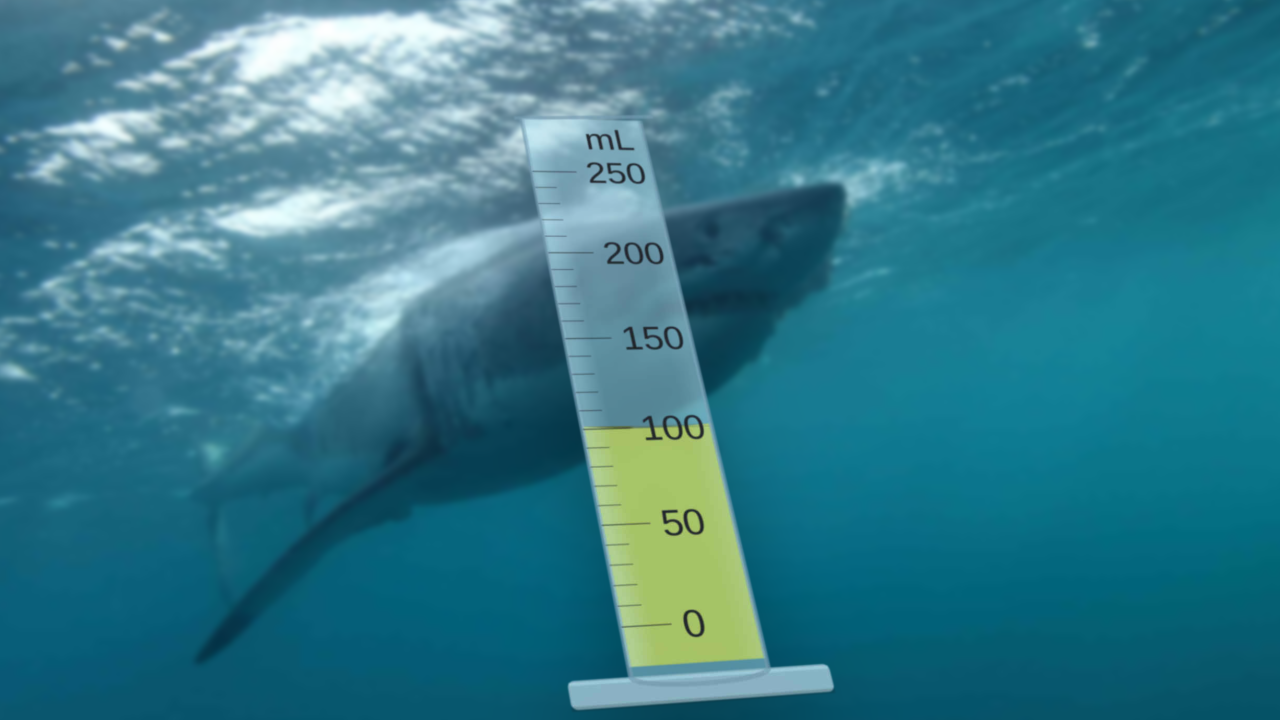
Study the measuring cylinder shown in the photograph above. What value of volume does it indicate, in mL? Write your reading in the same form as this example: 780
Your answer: 100
